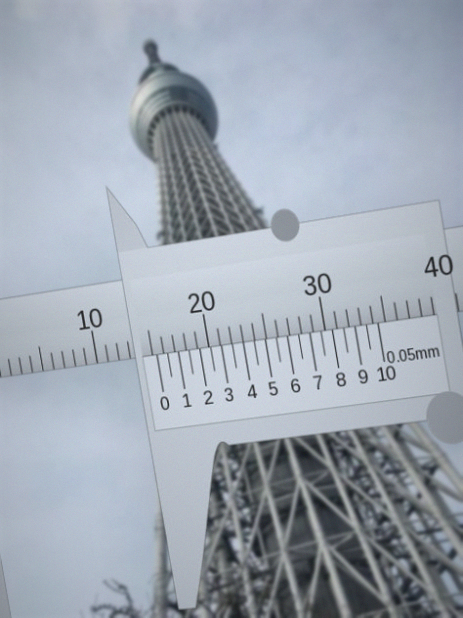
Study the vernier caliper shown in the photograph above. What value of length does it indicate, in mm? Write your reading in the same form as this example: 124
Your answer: 15.4
